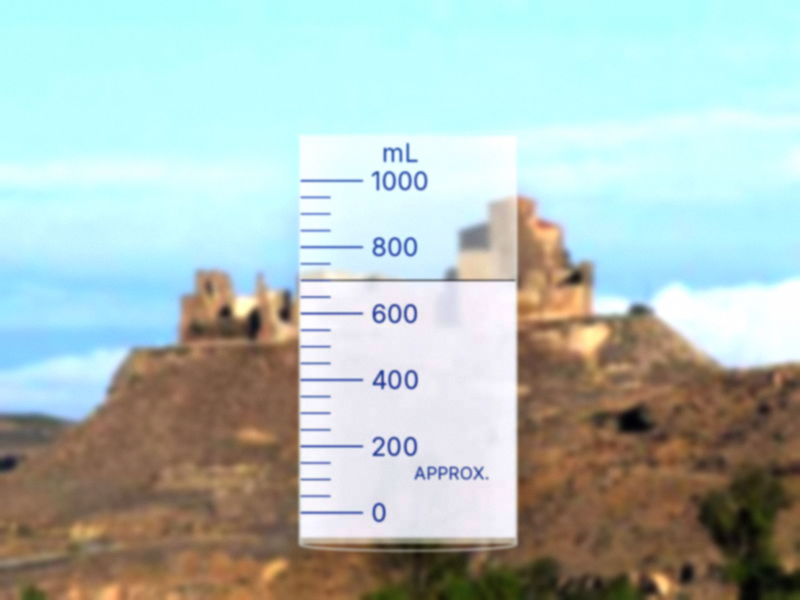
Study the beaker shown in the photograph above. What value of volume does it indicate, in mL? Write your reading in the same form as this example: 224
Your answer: 700
